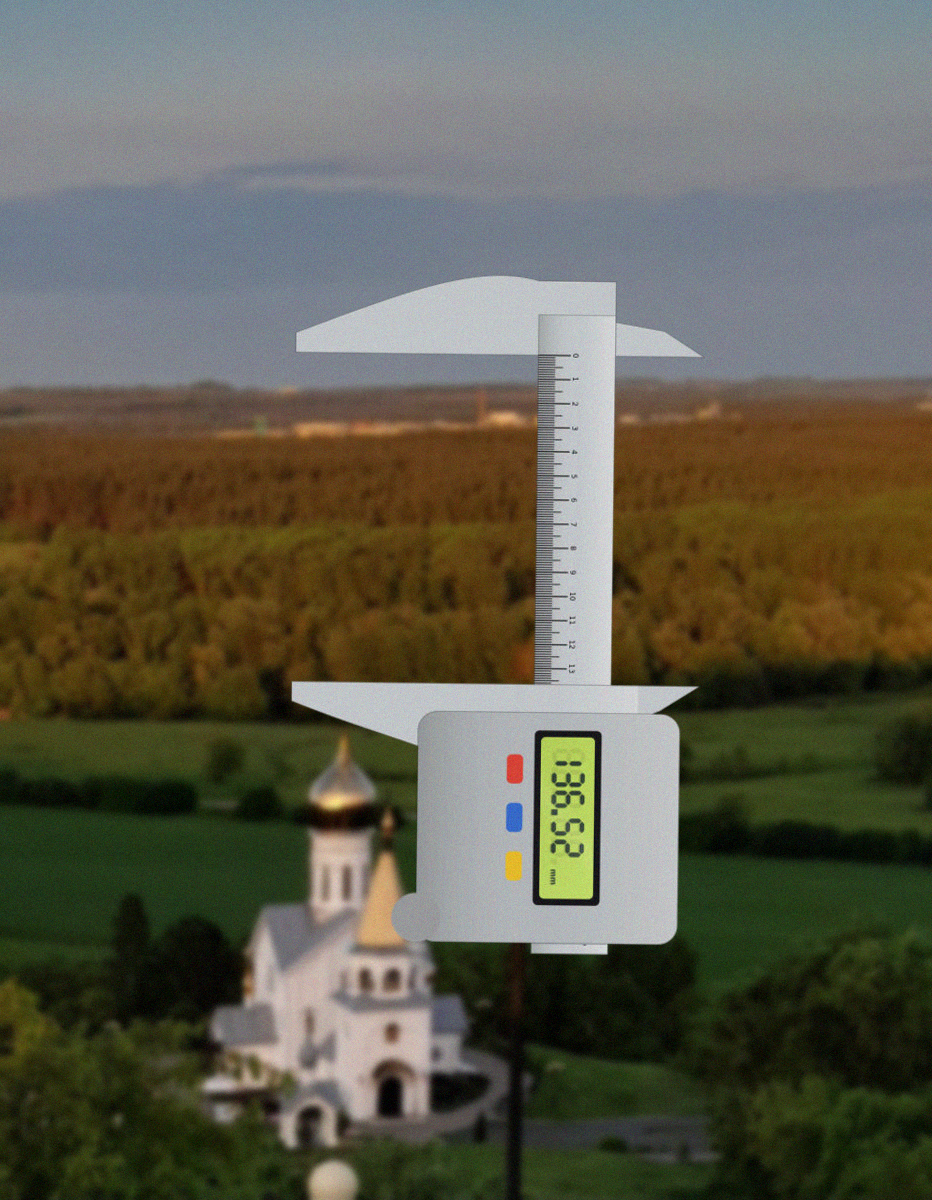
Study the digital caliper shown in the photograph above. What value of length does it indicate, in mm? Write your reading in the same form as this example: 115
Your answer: 136.52
